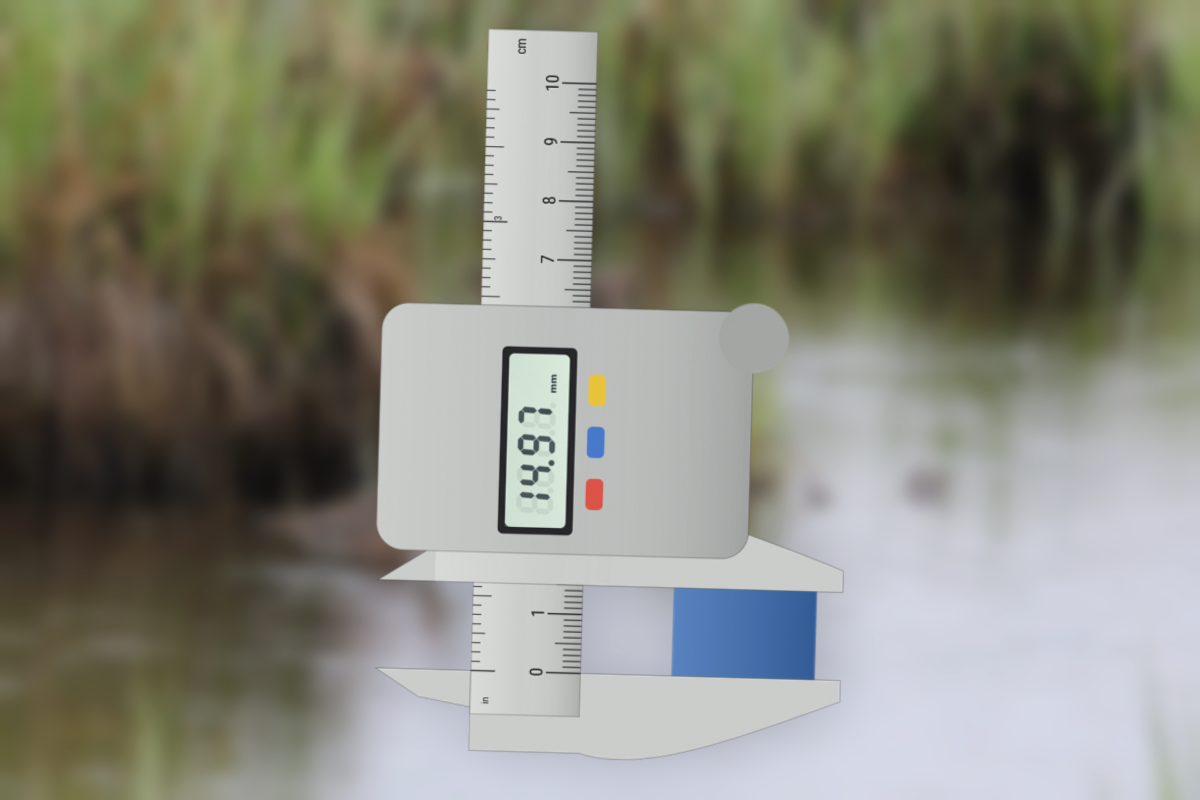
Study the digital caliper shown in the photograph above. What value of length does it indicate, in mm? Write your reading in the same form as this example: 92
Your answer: 14.97
